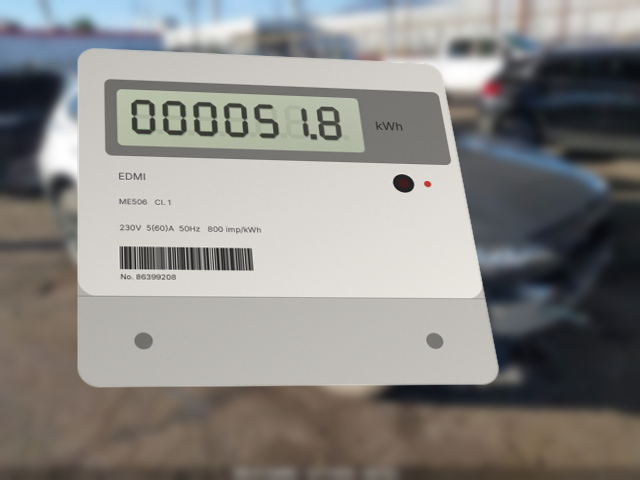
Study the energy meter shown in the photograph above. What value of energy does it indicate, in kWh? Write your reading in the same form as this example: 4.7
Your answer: 51.8
